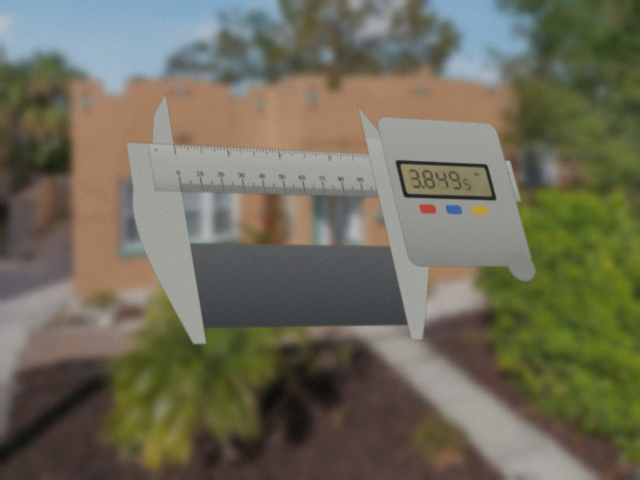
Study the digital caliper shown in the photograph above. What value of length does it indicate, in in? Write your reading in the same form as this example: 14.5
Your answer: 3.8495
